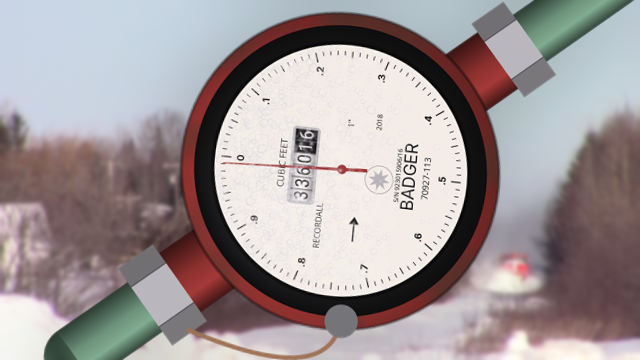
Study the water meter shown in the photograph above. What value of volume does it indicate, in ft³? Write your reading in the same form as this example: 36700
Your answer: 336015.99
